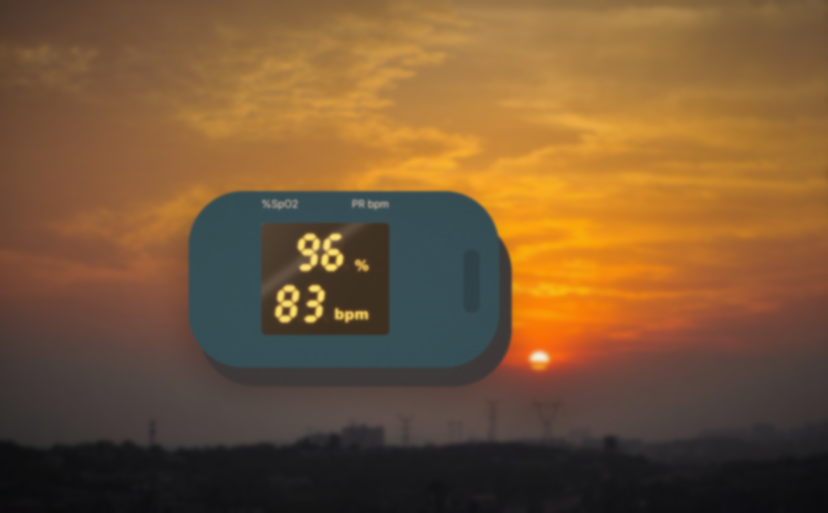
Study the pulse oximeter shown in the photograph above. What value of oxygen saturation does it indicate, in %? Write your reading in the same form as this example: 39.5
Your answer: 96
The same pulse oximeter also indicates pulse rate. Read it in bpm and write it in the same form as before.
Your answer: 83
